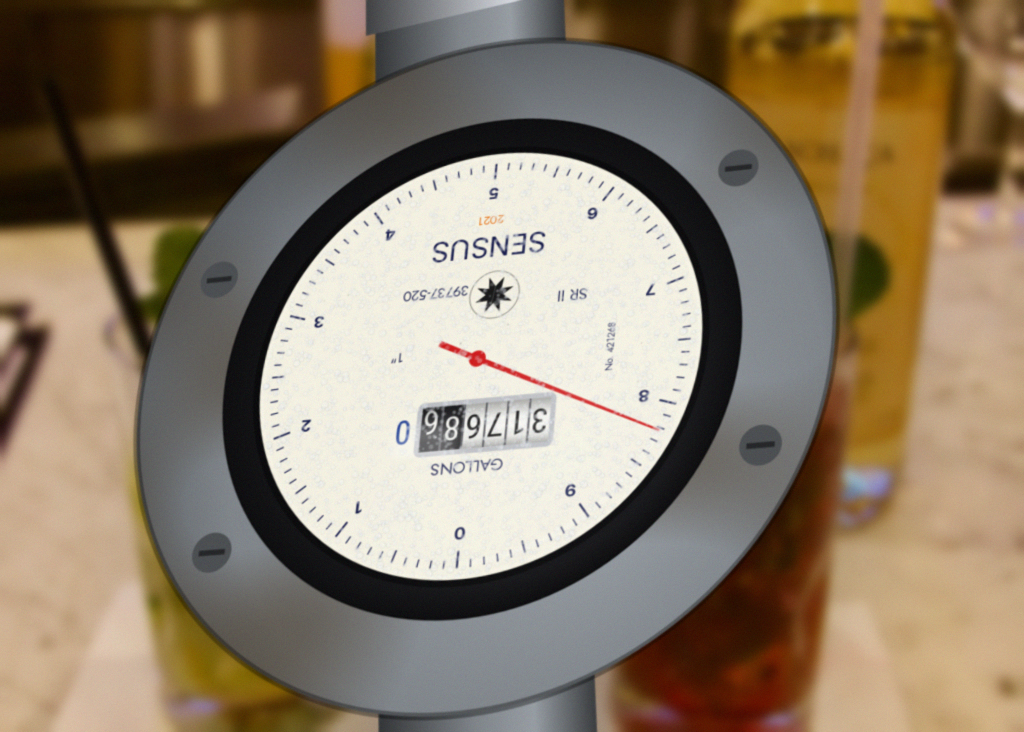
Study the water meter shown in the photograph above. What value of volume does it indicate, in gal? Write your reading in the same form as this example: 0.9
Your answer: 3176858.2
